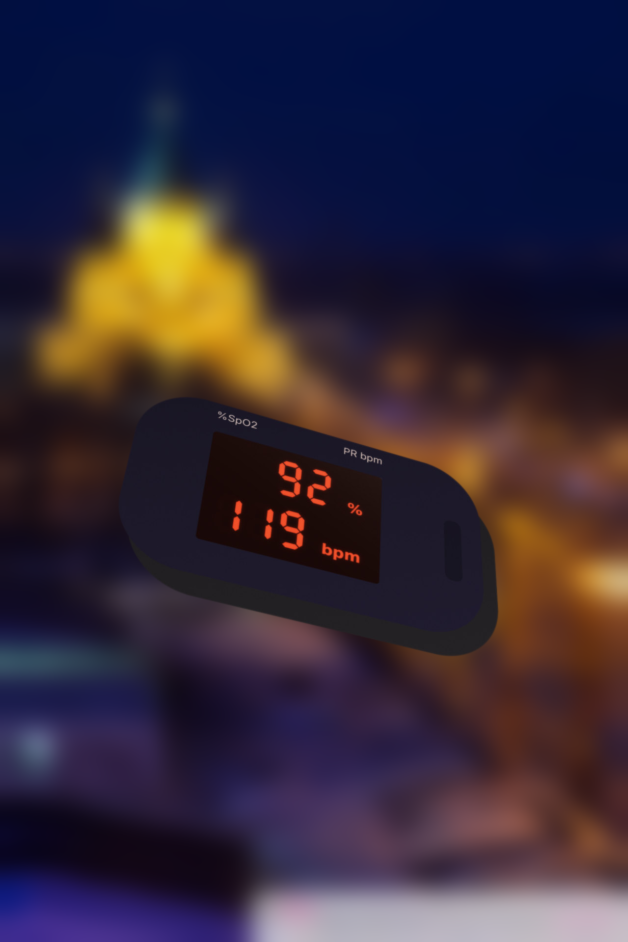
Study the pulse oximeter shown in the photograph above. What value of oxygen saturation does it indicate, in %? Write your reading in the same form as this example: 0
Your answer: 92
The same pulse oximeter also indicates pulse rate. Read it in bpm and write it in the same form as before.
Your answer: 119
